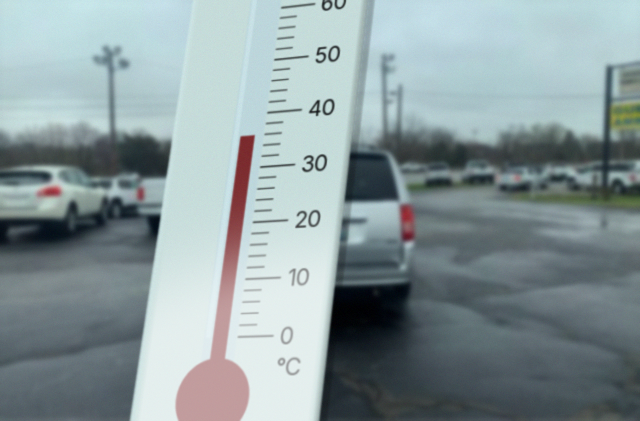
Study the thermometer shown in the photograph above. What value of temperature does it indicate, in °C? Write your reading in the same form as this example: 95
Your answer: 36
